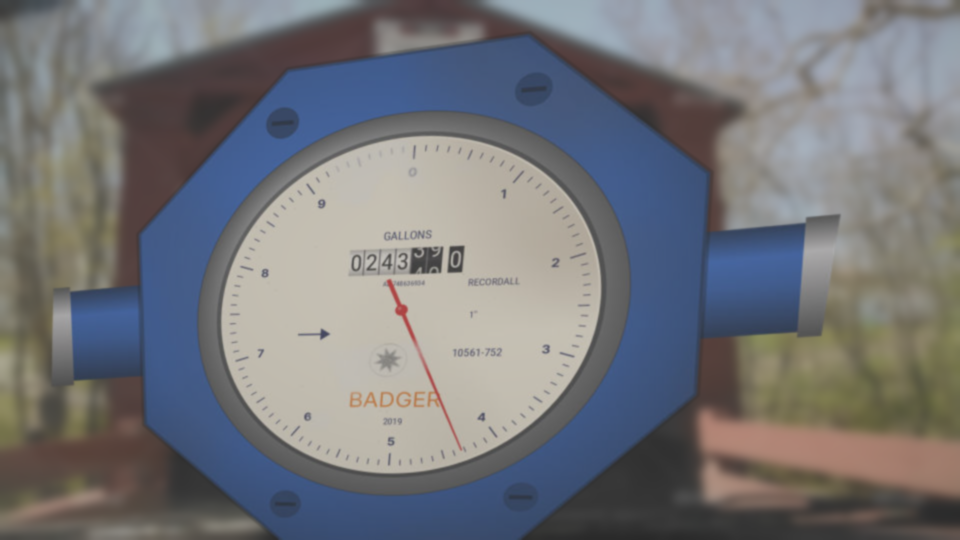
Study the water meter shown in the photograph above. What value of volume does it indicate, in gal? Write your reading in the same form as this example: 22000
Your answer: 243394.3
